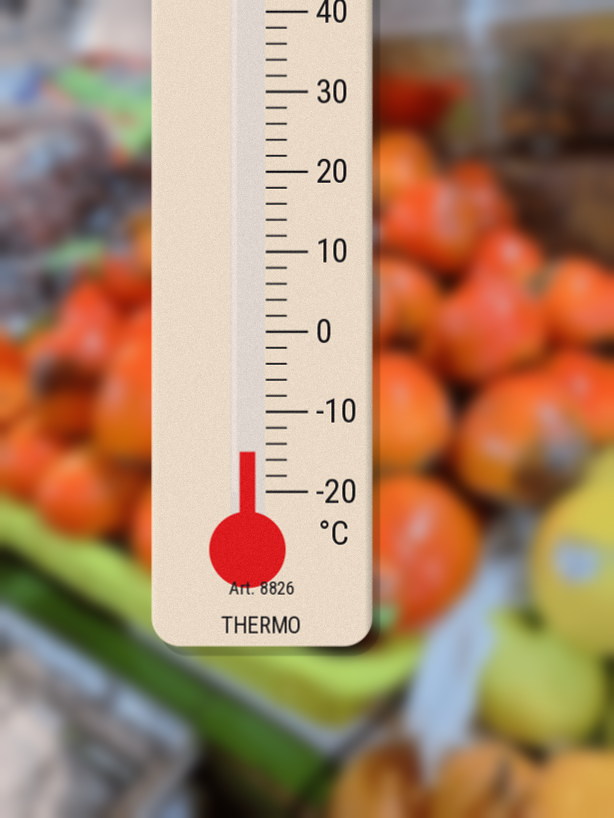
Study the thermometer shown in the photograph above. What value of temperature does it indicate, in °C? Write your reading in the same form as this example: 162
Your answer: -15
